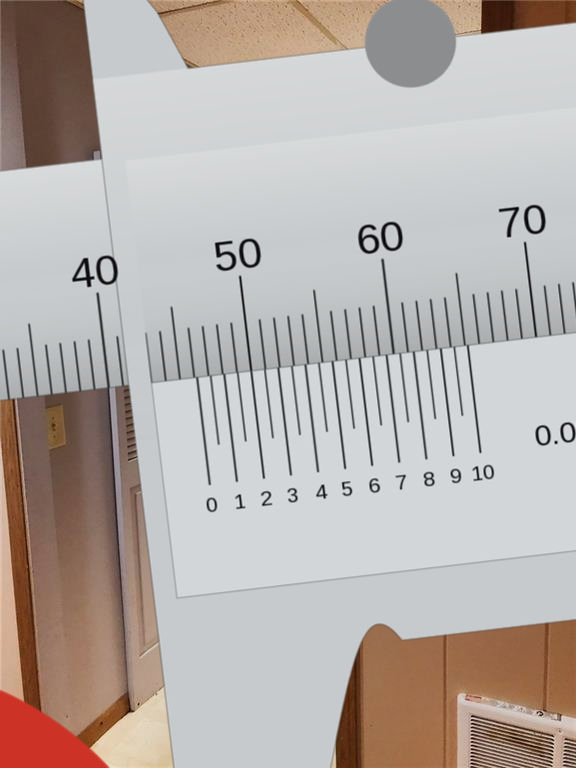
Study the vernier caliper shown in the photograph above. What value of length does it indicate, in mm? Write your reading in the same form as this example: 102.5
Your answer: 46.2
